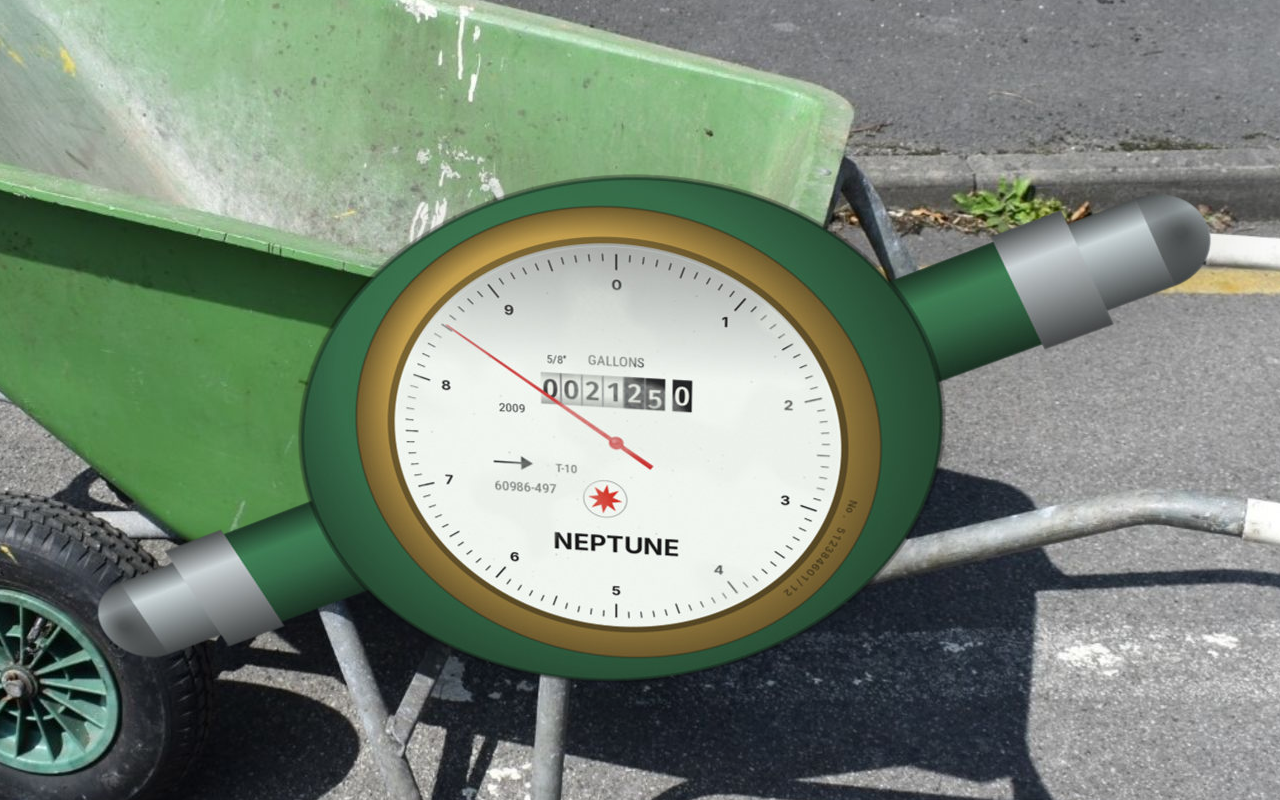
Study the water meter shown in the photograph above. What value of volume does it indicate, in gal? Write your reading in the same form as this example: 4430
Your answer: 21248.5
